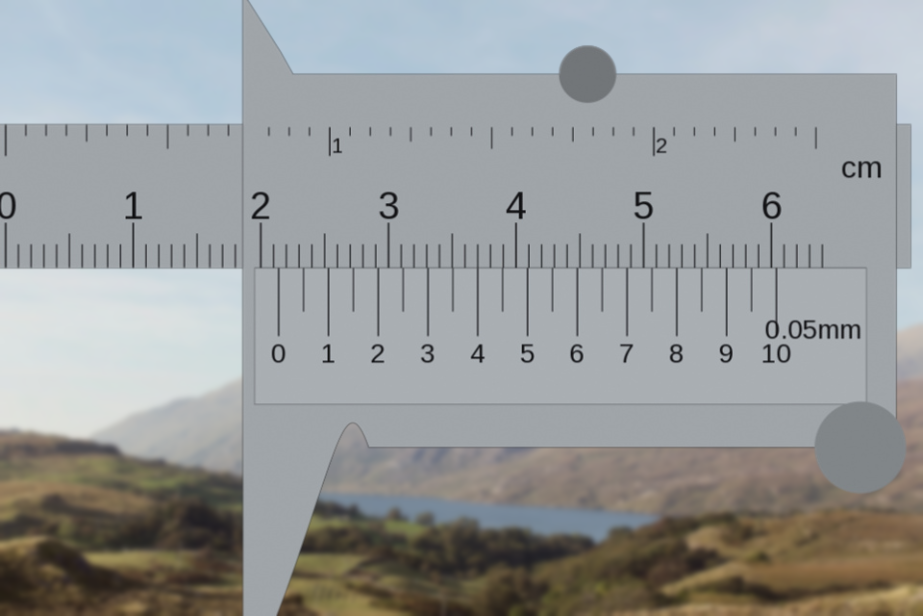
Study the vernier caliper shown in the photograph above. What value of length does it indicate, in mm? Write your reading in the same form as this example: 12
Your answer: 21.4
